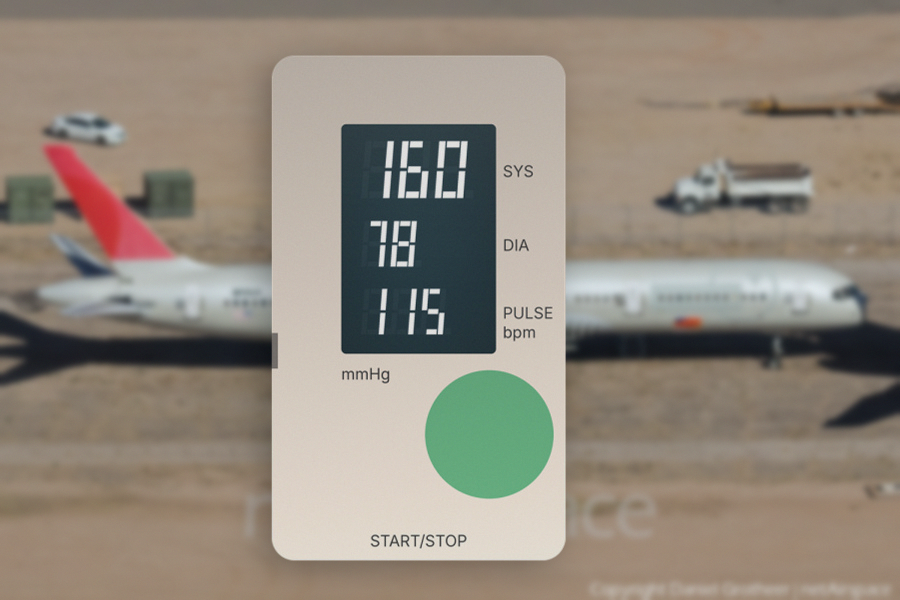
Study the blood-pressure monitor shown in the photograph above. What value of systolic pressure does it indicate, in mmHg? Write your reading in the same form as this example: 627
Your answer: 160
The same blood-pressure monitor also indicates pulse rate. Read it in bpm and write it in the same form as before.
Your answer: 115
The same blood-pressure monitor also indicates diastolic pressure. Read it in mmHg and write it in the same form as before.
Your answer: 78
